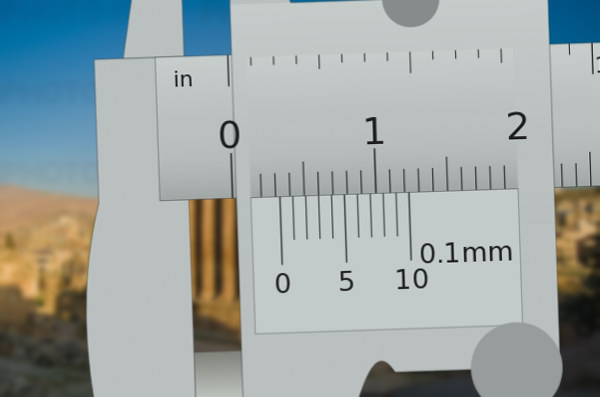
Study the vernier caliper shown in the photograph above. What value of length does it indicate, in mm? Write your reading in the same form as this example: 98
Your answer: 3.3
